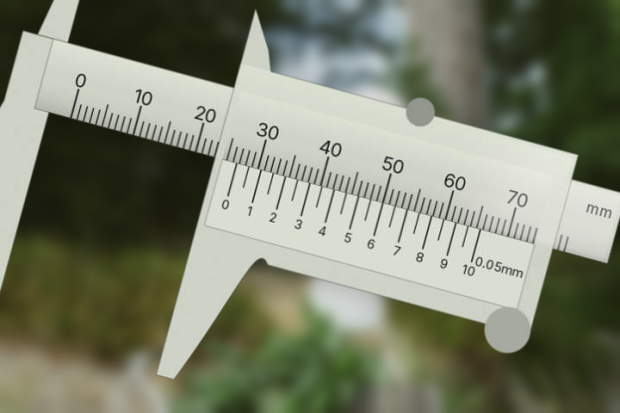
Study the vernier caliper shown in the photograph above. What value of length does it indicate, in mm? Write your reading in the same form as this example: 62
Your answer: 26.6
